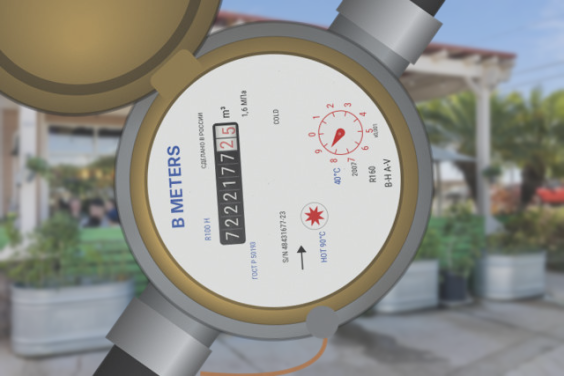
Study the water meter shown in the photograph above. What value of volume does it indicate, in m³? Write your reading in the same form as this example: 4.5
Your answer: 7222177.248
